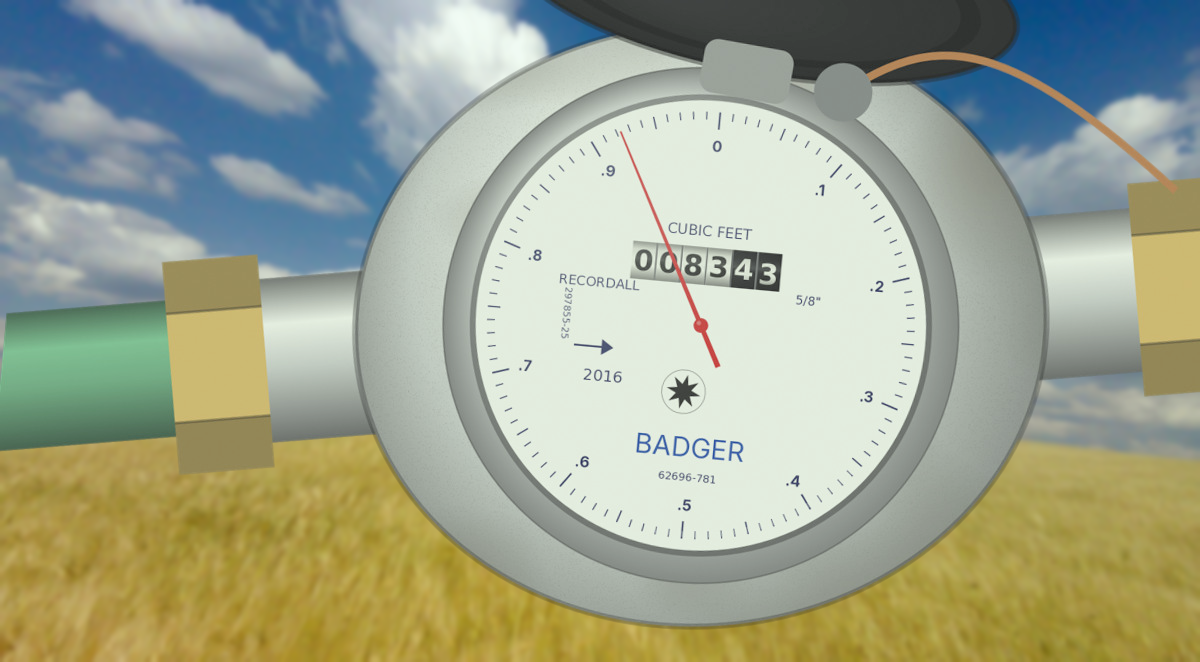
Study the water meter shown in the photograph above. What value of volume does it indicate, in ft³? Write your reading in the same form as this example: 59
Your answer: 8342.92
